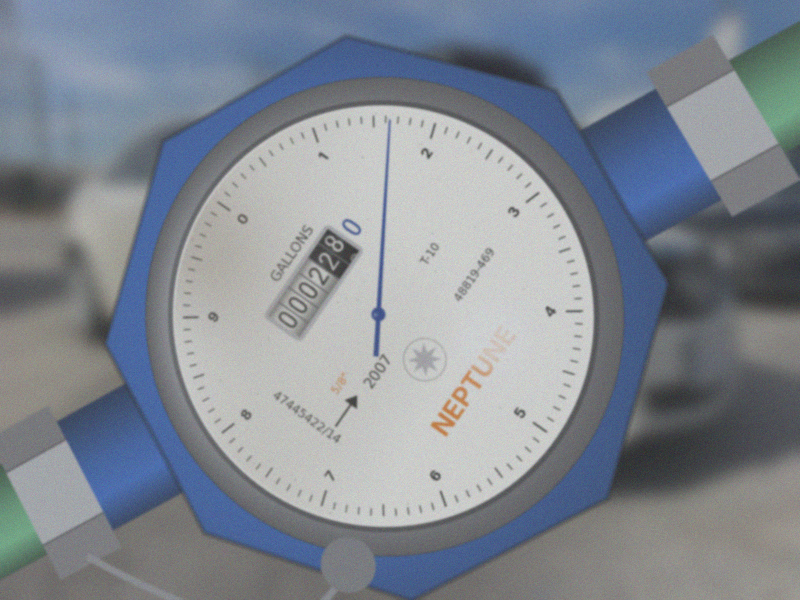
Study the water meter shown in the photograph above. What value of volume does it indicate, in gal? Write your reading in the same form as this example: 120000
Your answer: 2281.6
